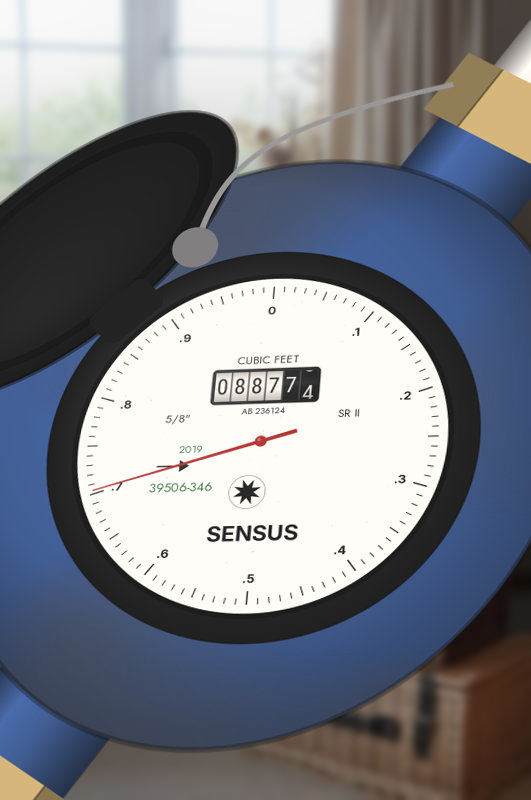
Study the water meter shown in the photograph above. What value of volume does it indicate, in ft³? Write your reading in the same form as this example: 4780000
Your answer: 88773.70
